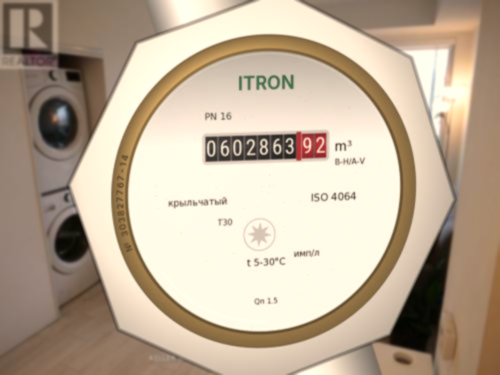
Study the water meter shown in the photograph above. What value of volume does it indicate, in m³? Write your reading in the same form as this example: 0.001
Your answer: 602863.92
